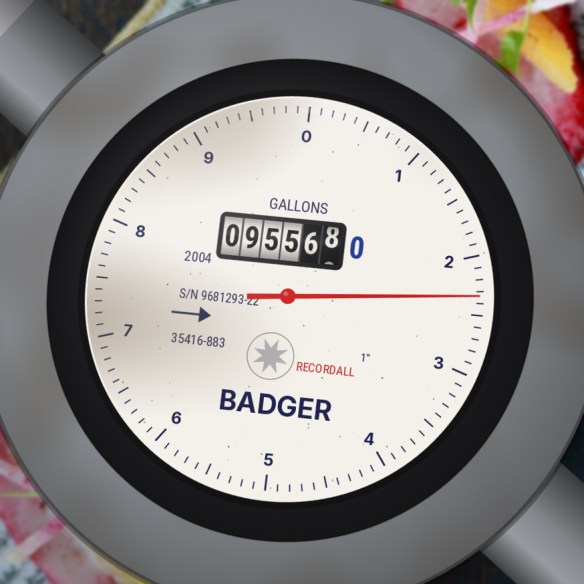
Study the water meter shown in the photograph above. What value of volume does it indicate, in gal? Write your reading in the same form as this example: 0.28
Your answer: 955682.3
